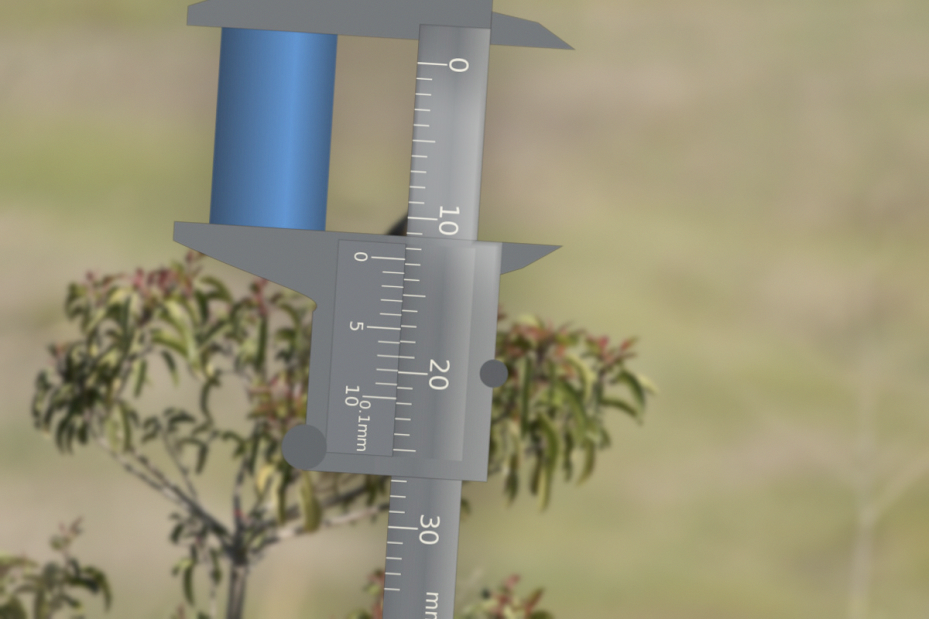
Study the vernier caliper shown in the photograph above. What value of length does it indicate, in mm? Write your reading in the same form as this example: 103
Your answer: 12.7
